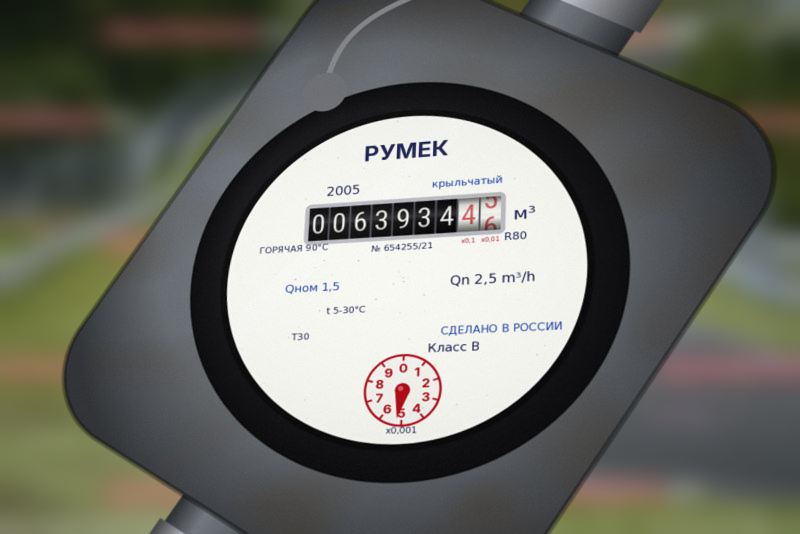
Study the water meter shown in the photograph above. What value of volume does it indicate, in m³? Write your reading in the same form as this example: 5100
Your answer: 63934.455
